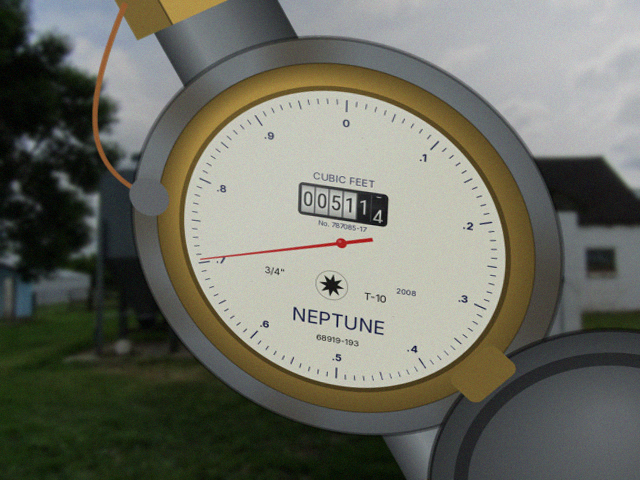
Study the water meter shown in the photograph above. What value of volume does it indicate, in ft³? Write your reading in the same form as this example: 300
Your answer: 5113.70
